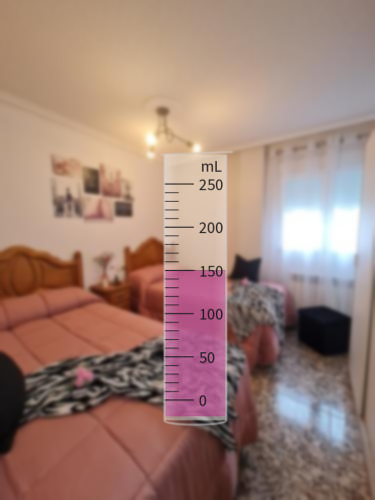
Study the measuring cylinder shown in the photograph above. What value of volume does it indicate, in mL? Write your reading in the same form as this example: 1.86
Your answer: 150
